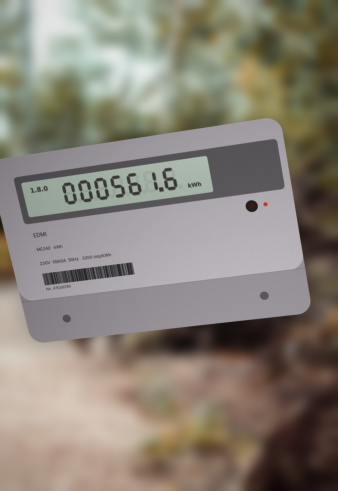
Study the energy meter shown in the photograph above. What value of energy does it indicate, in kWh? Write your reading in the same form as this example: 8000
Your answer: 561.6
